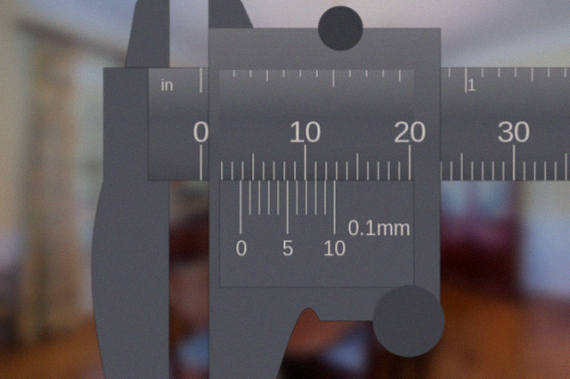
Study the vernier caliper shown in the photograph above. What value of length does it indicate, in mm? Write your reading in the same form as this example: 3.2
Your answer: 3.8
